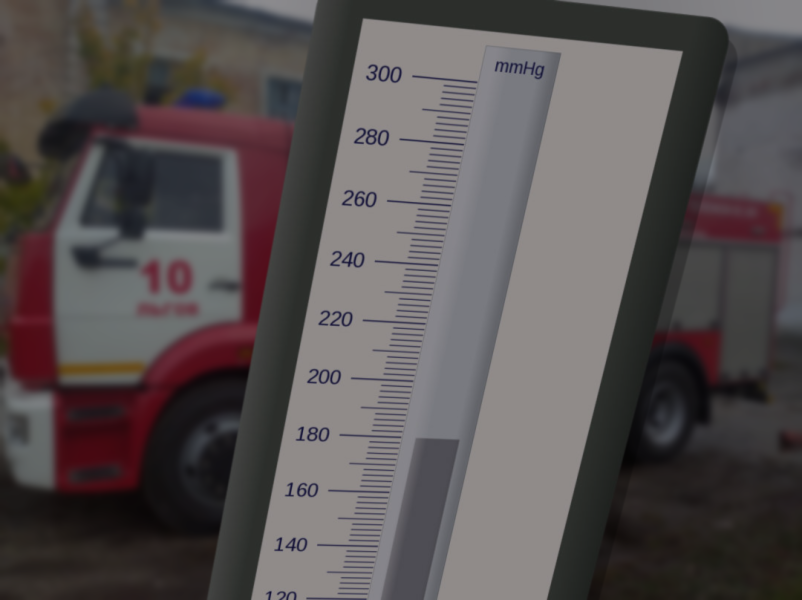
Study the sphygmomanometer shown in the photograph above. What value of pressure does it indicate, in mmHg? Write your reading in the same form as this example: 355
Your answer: 180
